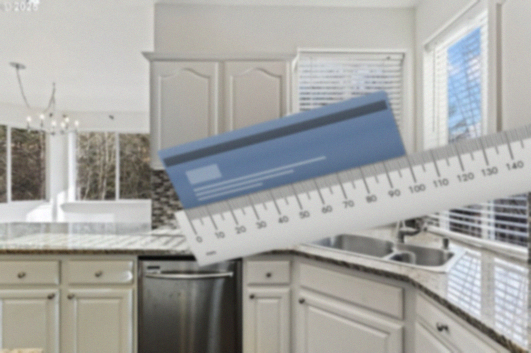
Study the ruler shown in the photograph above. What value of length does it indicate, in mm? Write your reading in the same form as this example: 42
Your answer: 100
